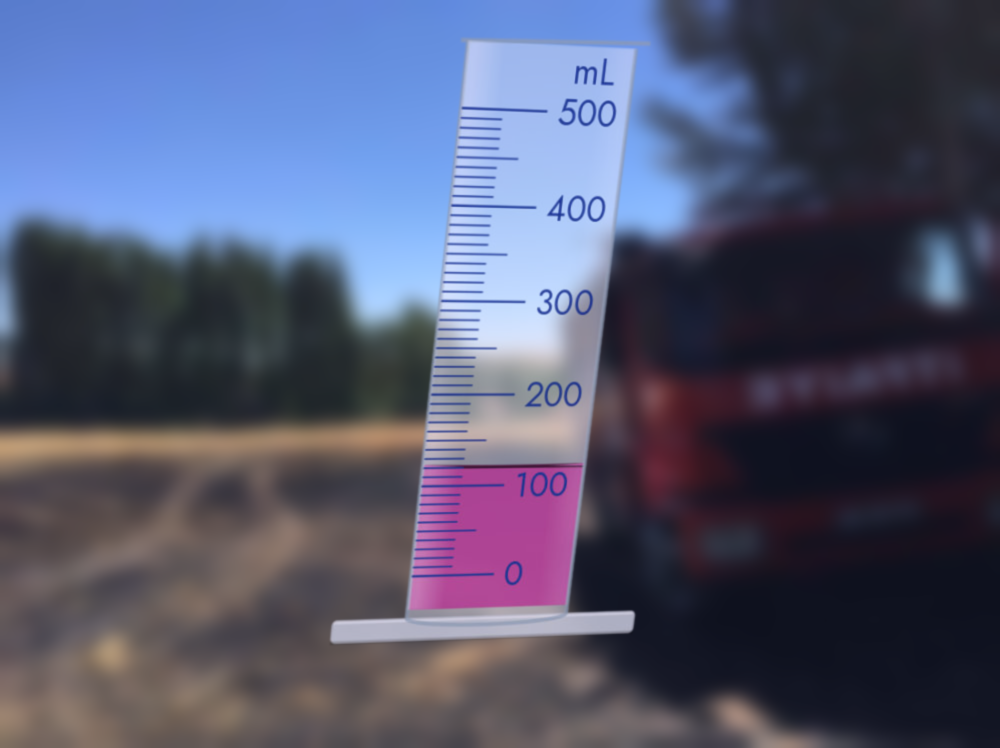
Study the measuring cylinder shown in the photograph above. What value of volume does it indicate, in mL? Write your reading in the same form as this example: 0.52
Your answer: 120
